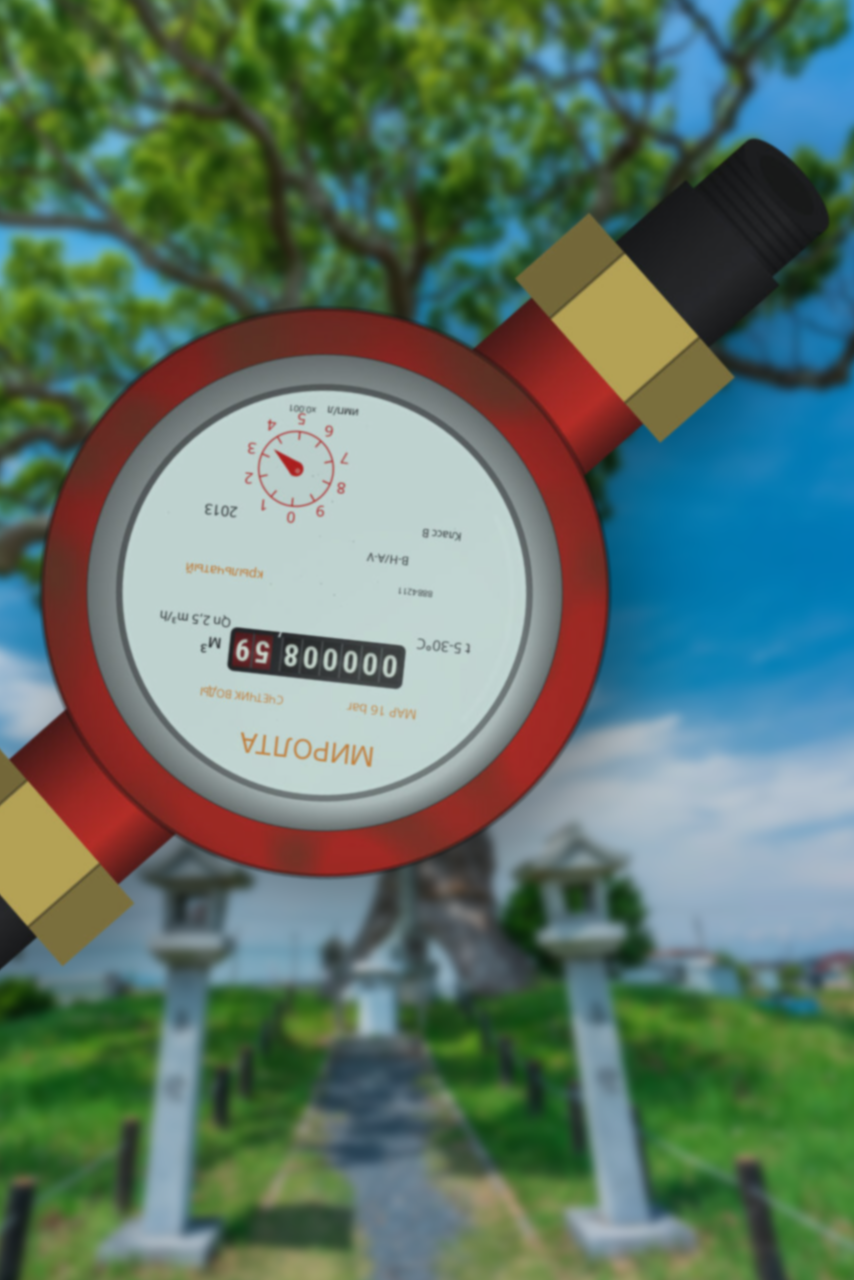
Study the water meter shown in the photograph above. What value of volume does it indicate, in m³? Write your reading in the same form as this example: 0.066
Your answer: 8.593
